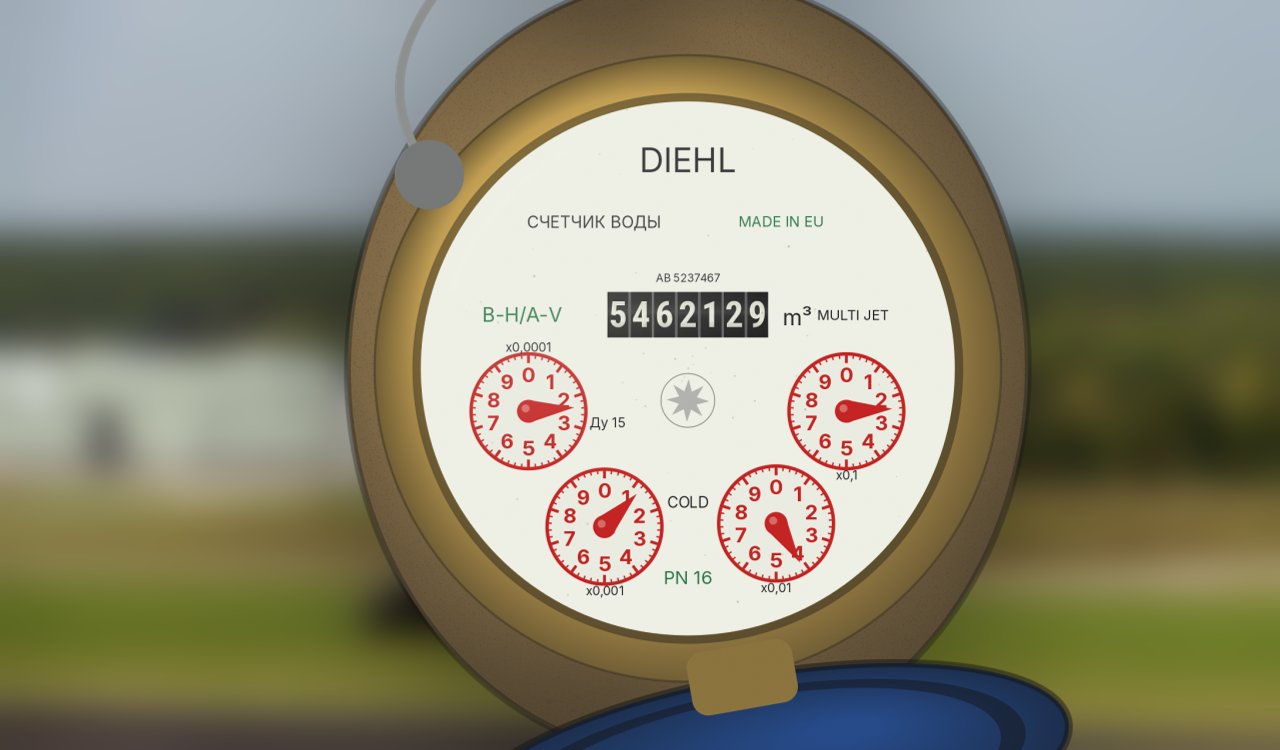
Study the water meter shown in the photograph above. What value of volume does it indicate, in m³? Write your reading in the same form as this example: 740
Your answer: 5462129.2412
